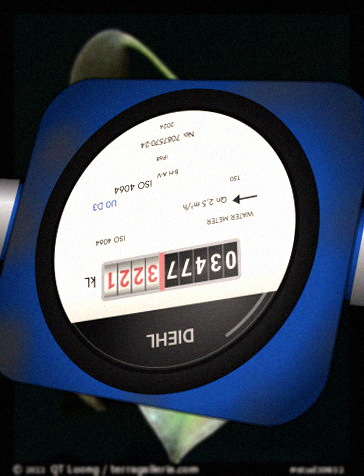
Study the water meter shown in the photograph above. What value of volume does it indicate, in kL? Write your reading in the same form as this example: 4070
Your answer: 3477.3221
